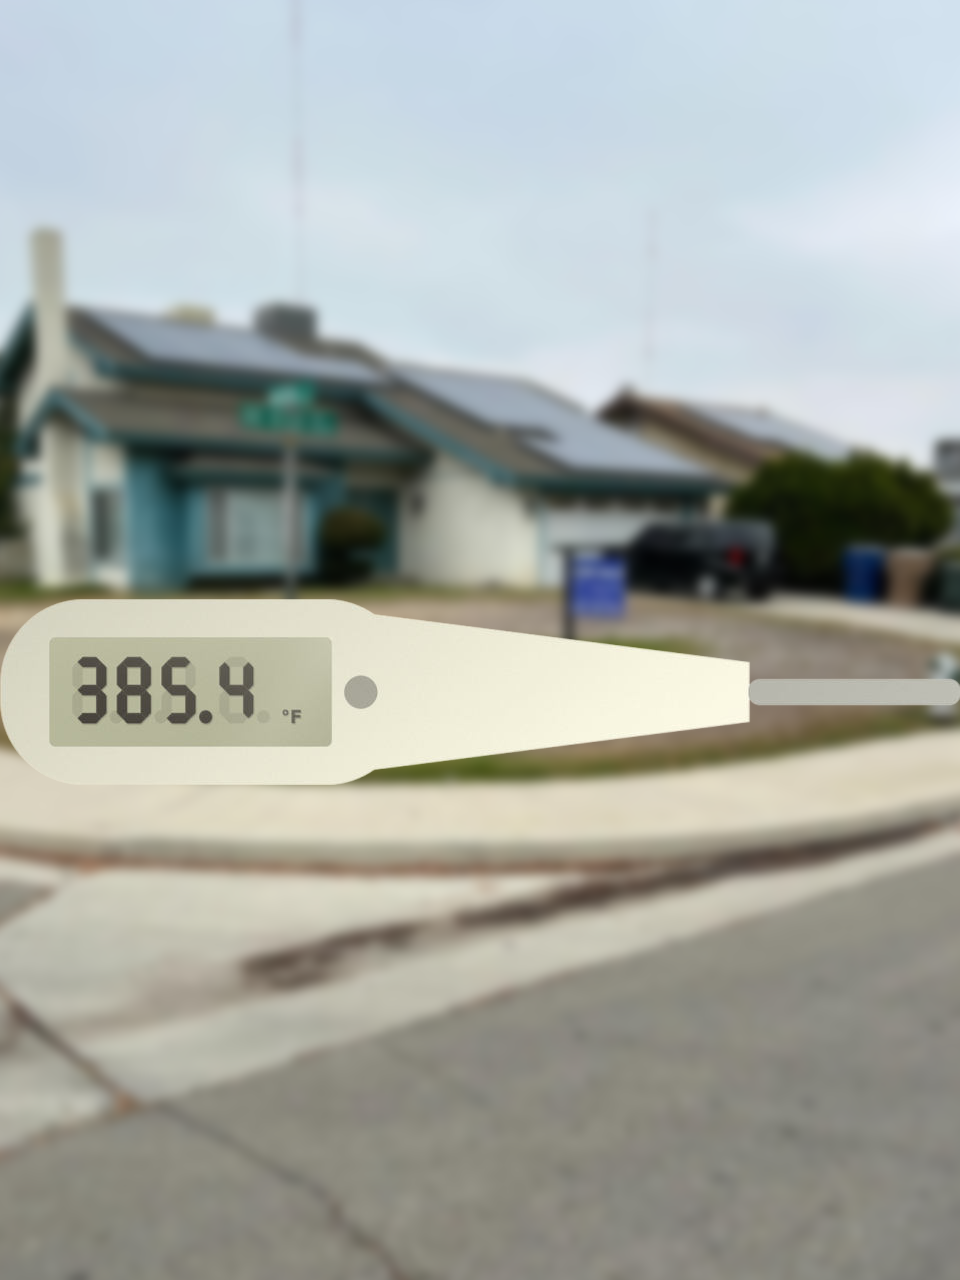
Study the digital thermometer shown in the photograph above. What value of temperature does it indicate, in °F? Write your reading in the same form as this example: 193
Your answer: 385.4
